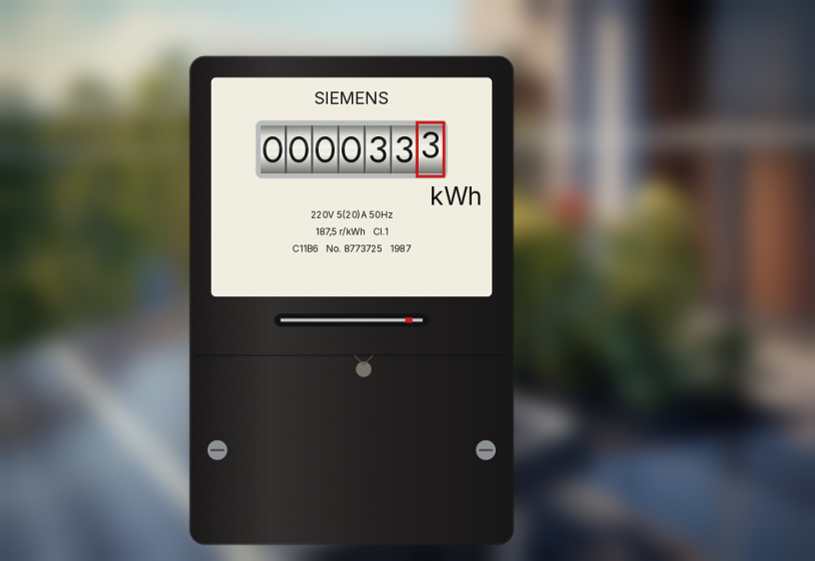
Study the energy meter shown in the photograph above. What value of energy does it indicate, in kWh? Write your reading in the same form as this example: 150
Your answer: 33.3
